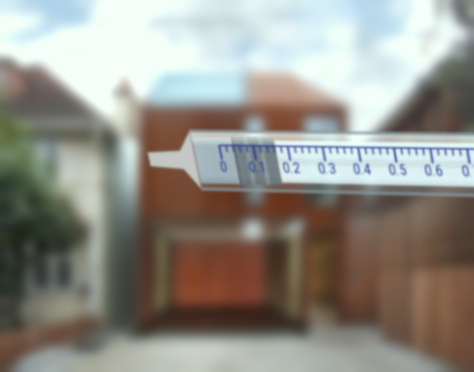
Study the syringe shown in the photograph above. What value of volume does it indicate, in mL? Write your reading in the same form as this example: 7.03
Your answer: 0.04
